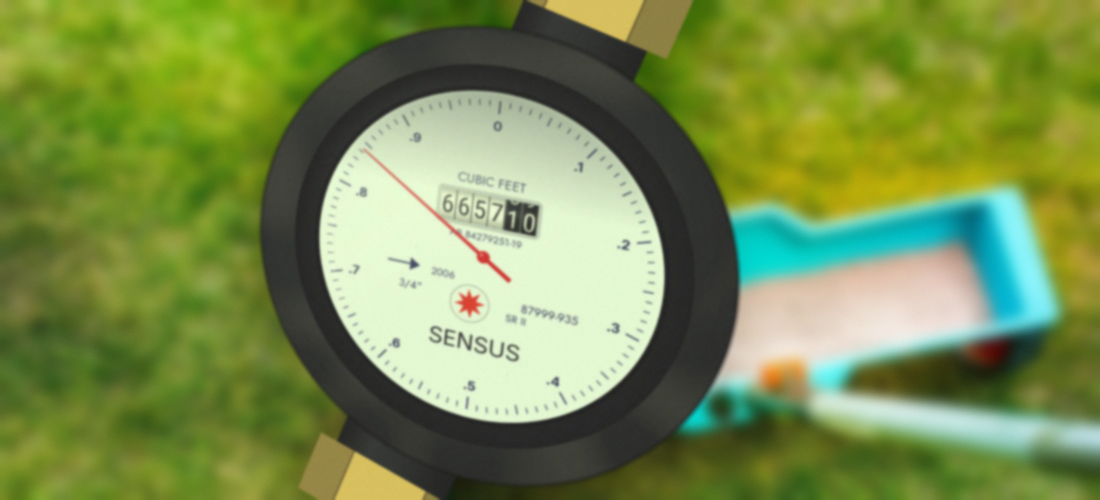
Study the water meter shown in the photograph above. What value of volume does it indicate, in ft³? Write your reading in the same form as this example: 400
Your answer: 665709.84
